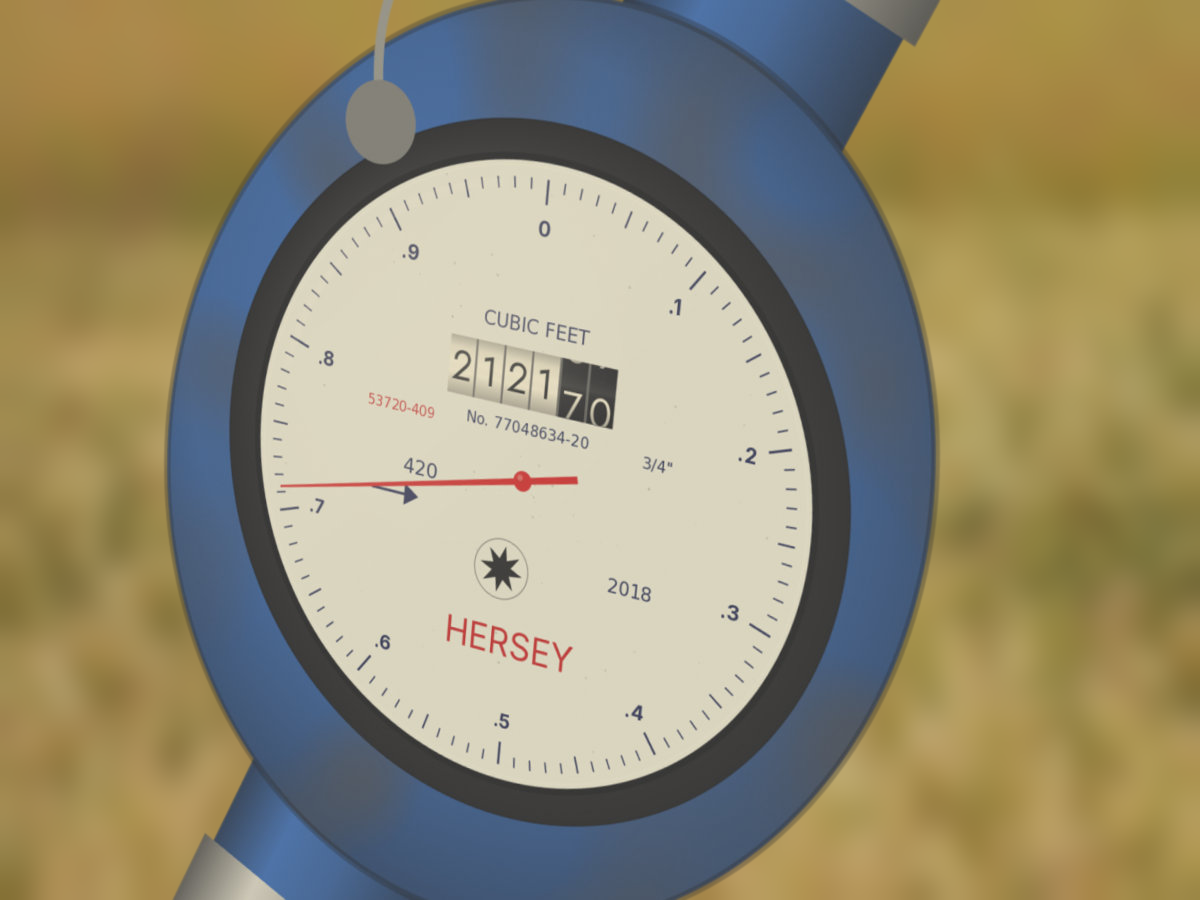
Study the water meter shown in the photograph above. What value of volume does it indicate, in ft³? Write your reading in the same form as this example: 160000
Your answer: 212169.71
